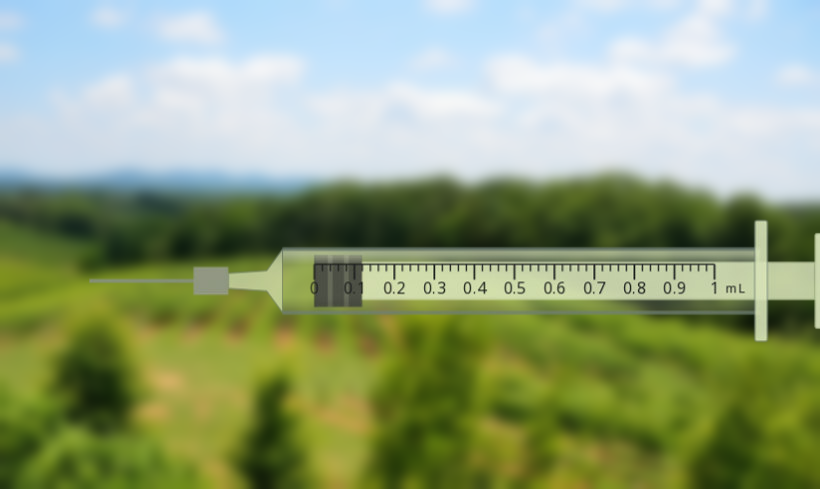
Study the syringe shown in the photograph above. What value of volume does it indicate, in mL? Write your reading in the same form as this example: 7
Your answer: 0
